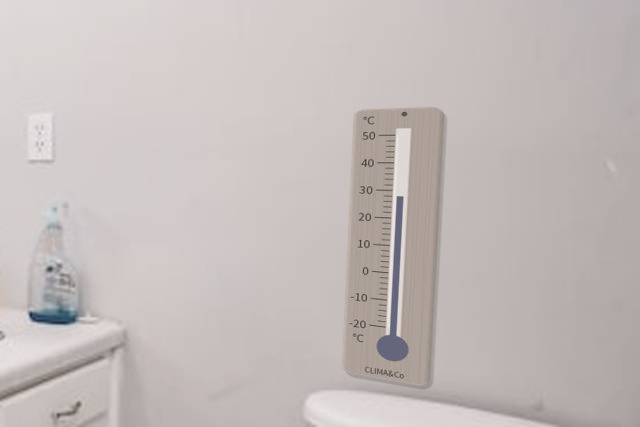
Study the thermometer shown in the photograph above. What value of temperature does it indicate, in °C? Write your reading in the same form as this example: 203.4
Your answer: 28
